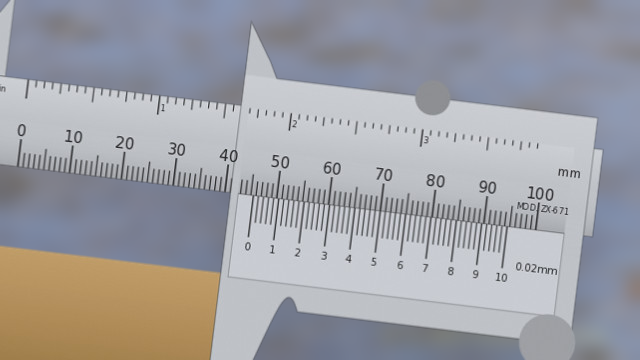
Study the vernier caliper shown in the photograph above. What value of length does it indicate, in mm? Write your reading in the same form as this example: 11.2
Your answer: 45.5
